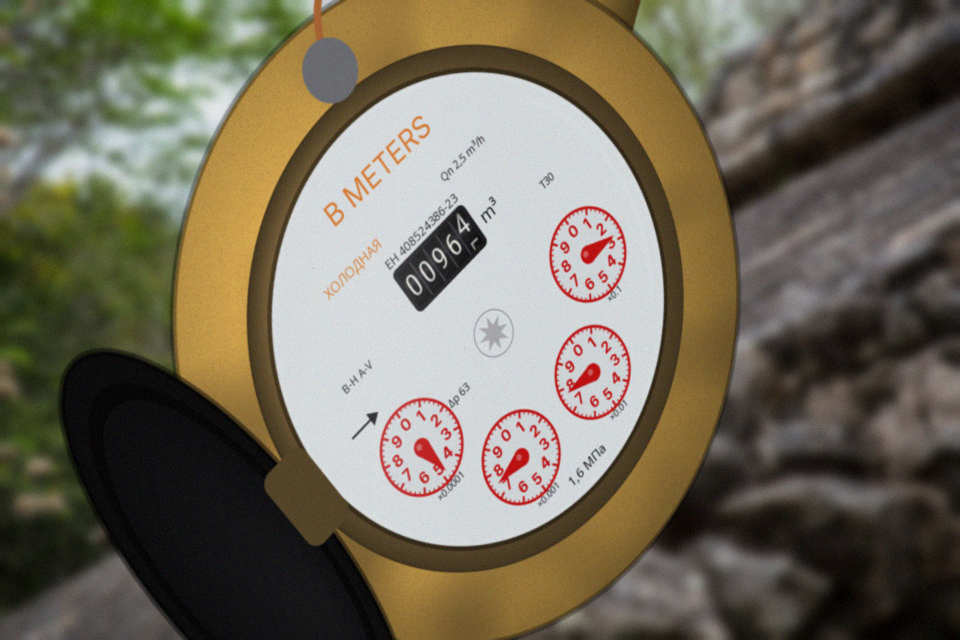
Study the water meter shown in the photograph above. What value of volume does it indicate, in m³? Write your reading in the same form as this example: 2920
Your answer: 964.2774
